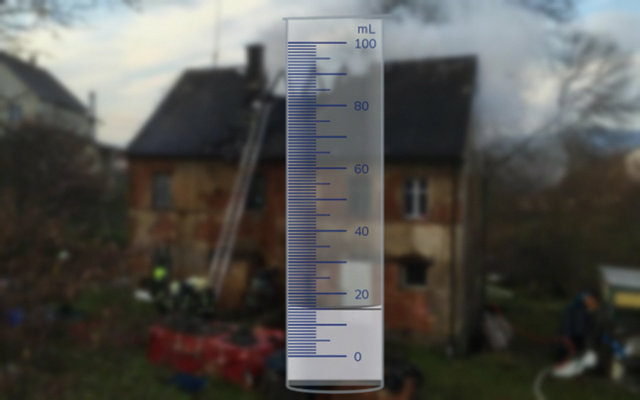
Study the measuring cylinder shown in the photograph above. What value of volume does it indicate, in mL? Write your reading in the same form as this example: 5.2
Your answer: 15
